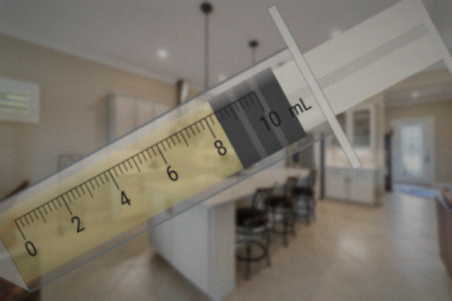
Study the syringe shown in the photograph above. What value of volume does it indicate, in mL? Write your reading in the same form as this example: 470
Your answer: 8.4
